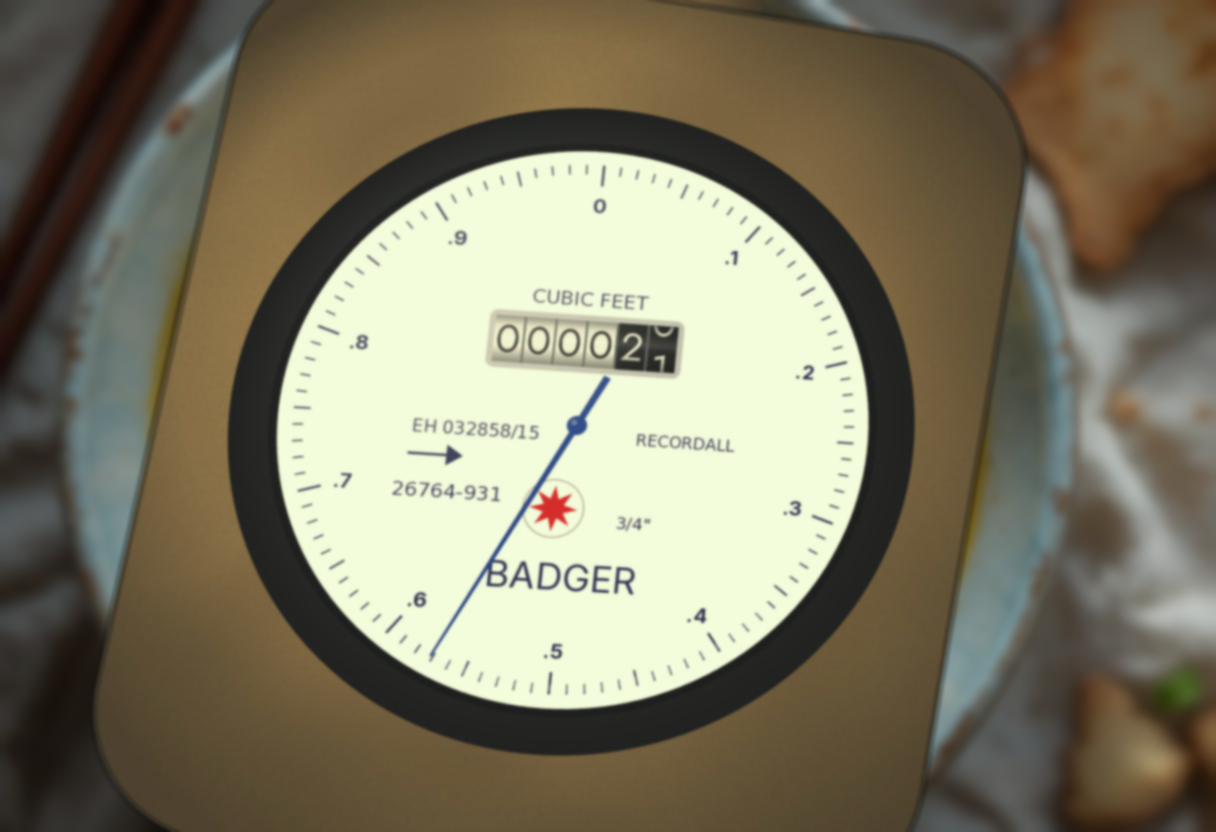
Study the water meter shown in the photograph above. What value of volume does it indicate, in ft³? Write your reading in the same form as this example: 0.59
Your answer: 20.57
